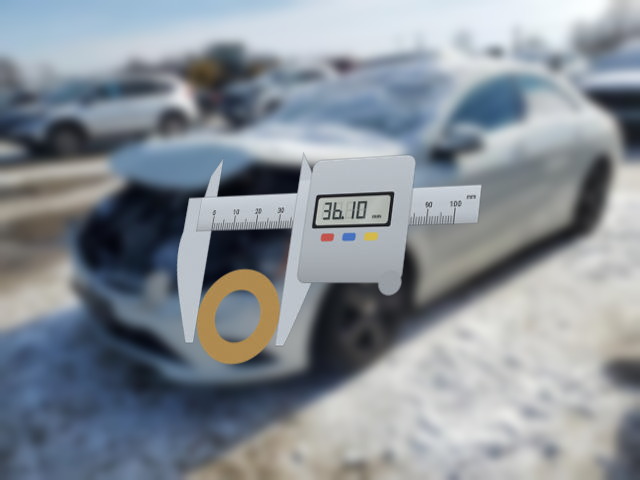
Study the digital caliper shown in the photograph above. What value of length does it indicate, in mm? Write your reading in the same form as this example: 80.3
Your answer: 36.10
